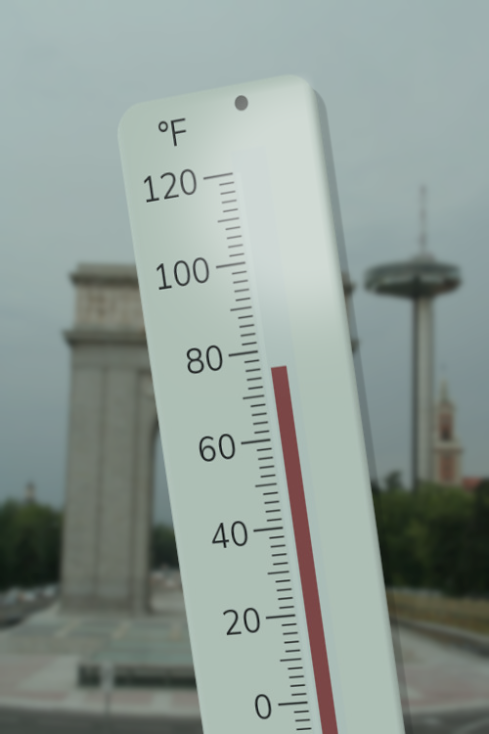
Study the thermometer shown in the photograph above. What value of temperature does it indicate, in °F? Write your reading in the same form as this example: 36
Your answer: 76
